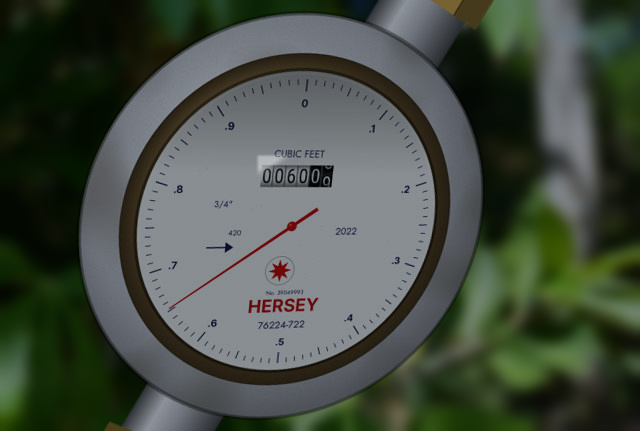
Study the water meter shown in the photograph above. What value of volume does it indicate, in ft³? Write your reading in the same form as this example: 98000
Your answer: 6008.65
